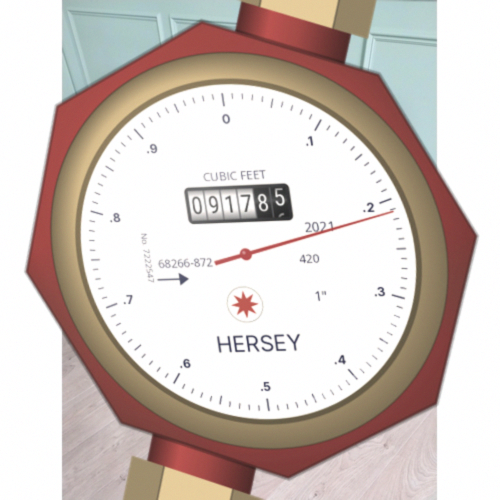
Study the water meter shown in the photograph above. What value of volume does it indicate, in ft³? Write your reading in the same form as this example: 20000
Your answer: 91785.21
